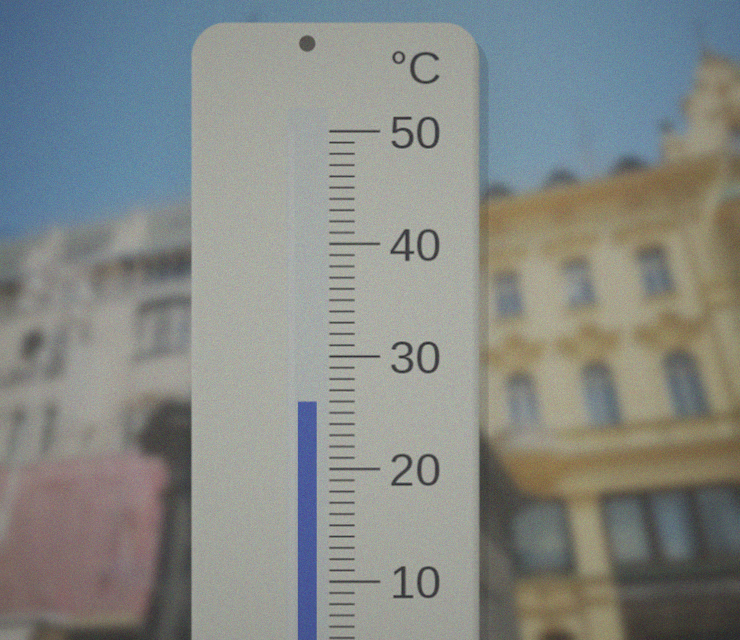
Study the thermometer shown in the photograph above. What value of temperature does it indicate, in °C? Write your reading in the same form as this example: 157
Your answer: 26
